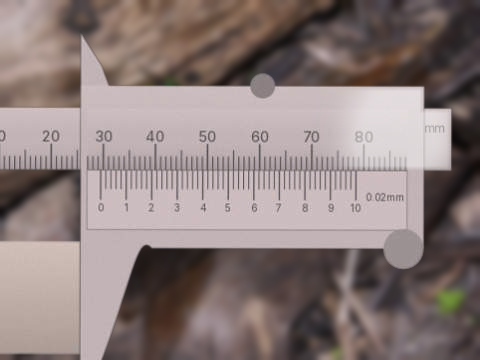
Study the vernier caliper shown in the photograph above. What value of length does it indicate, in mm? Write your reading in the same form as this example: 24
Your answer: 29.5
